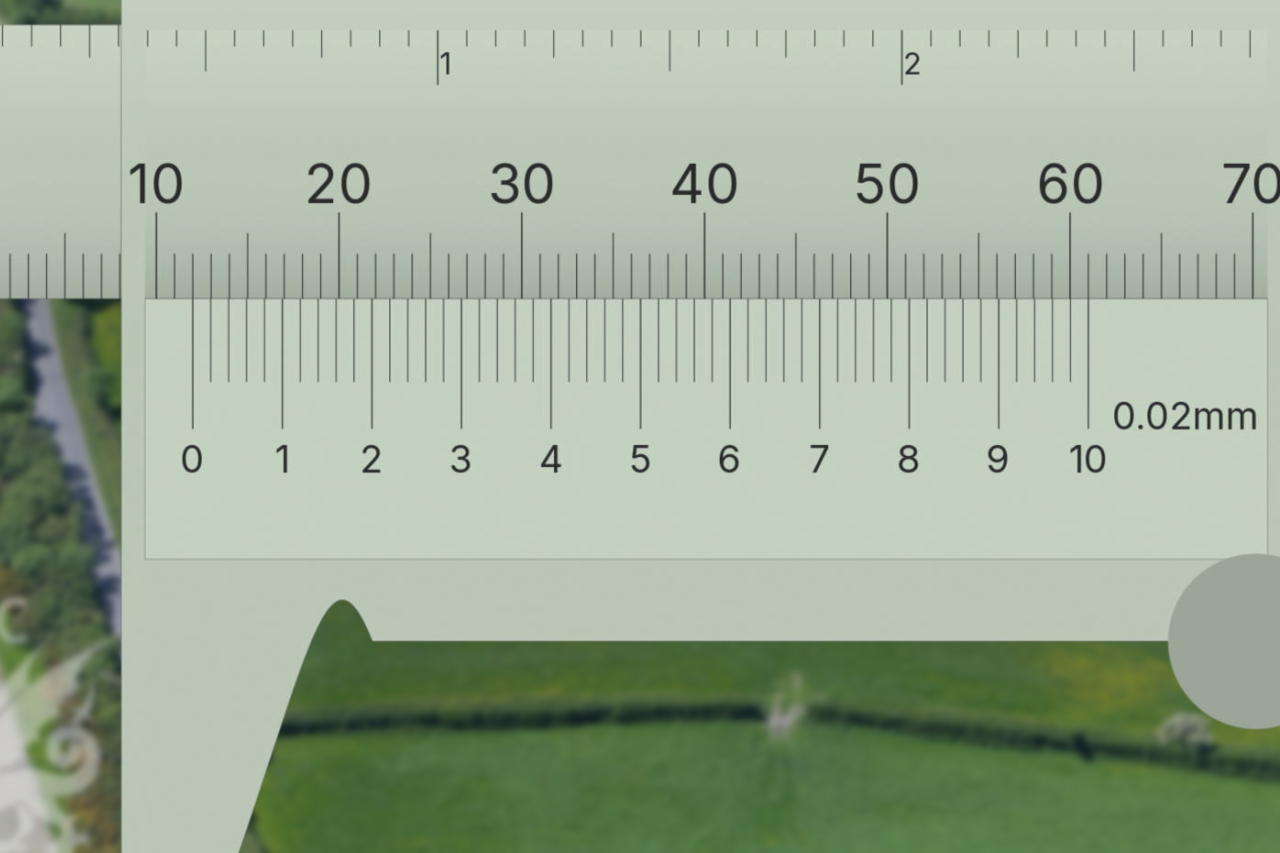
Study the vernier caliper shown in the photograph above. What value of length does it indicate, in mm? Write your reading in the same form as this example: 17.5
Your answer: 12.0
